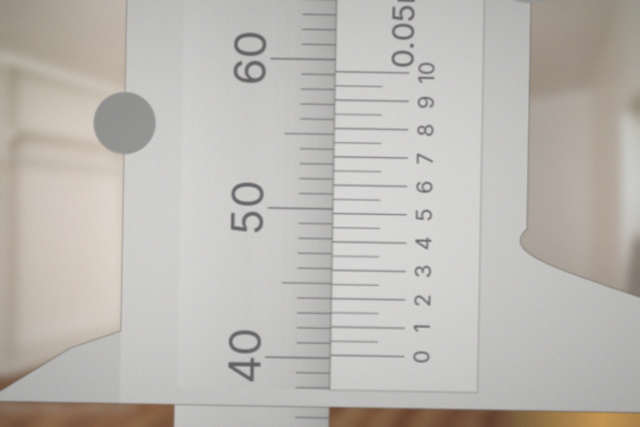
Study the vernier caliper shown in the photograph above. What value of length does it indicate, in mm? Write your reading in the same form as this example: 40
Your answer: 40.2
